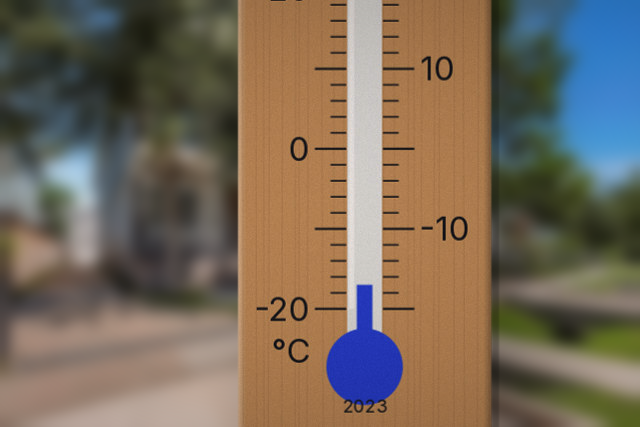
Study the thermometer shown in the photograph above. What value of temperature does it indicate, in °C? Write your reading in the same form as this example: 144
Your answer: -17
